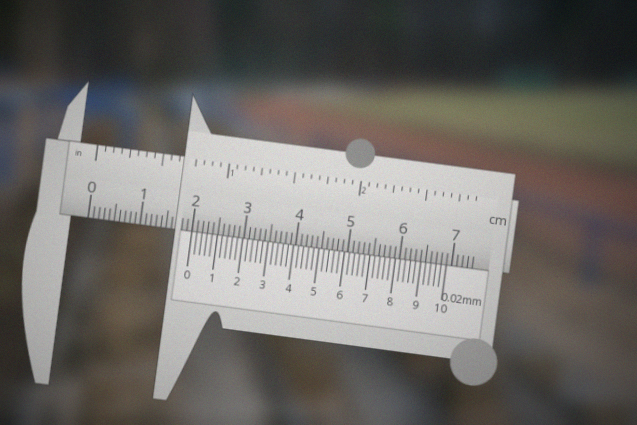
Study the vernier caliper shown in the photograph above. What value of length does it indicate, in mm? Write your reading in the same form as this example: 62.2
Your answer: 20.0
